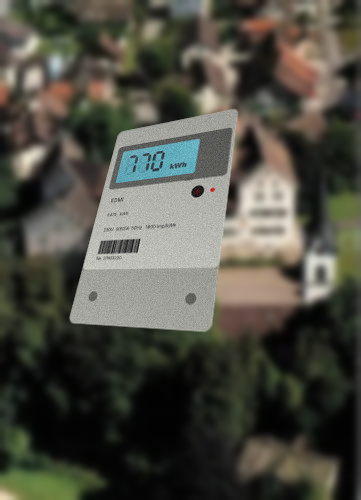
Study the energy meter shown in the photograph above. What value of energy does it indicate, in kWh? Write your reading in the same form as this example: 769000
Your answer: 770
